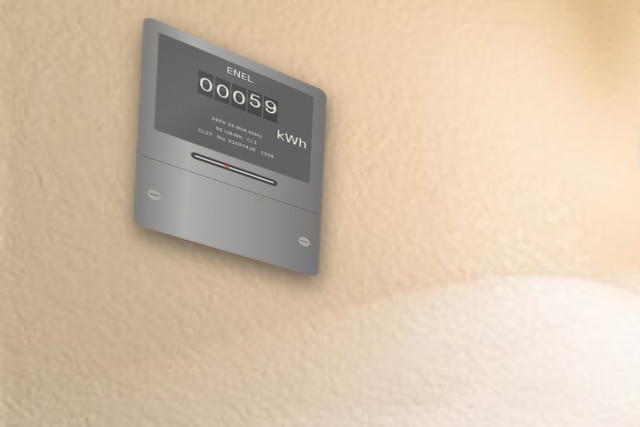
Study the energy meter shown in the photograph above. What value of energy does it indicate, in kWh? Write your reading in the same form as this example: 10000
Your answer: 59
